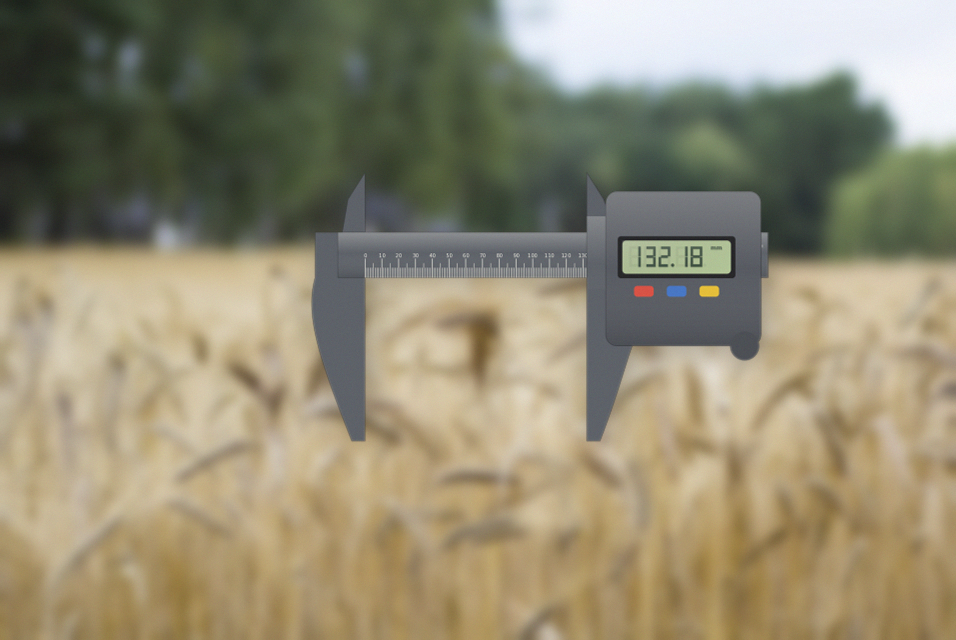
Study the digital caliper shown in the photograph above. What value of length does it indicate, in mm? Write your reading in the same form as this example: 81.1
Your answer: 132.18
